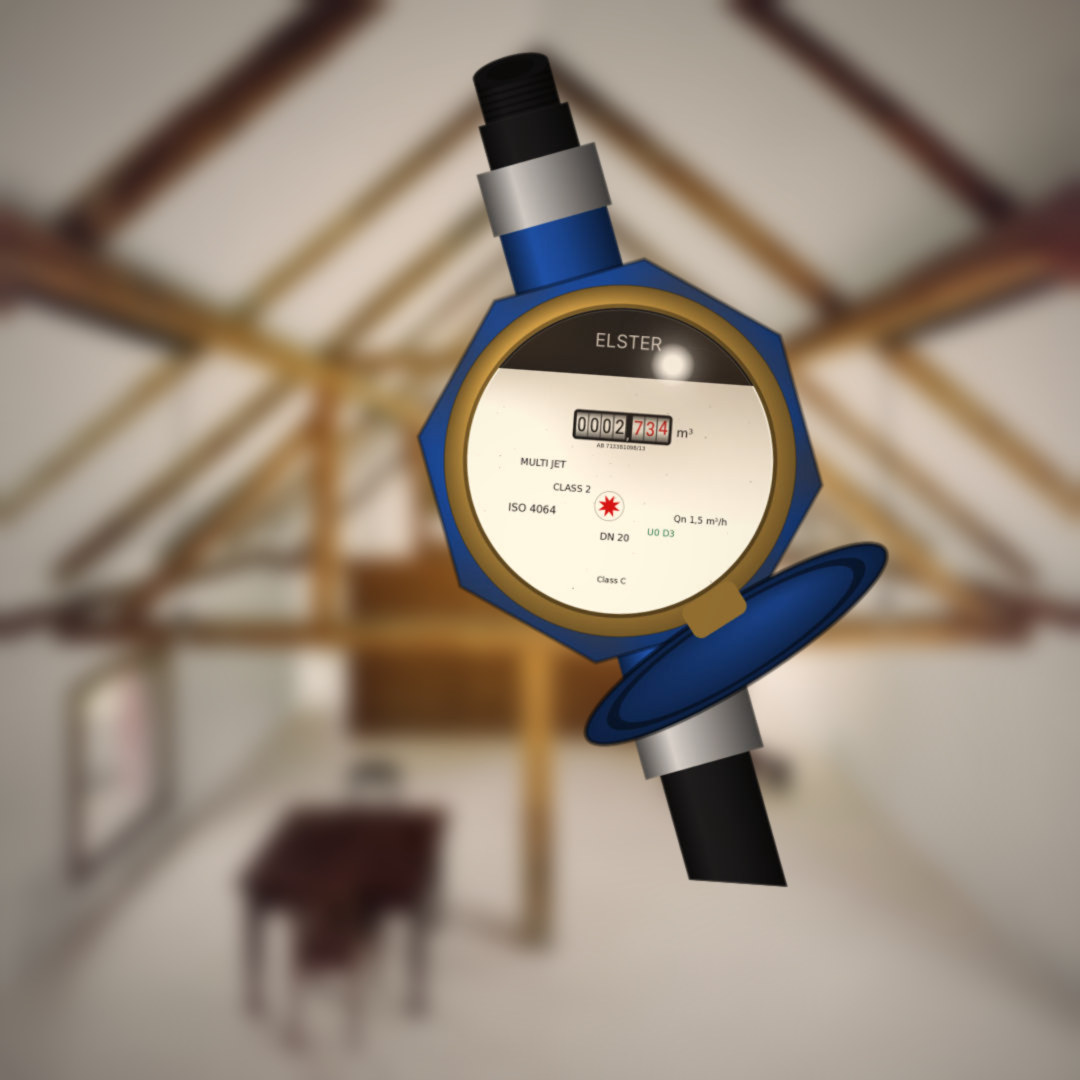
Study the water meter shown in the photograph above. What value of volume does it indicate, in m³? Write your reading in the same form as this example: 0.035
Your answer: 2.734
